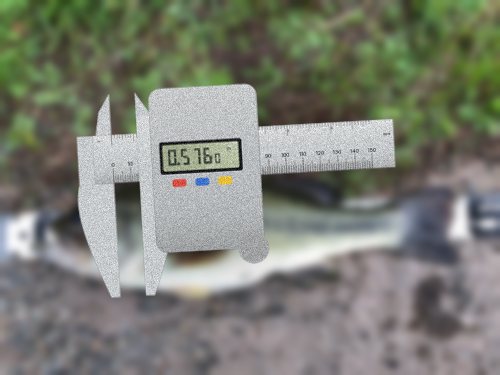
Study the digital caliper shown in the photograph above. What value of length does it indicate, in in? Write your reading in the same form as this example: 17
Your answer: 0.5760
